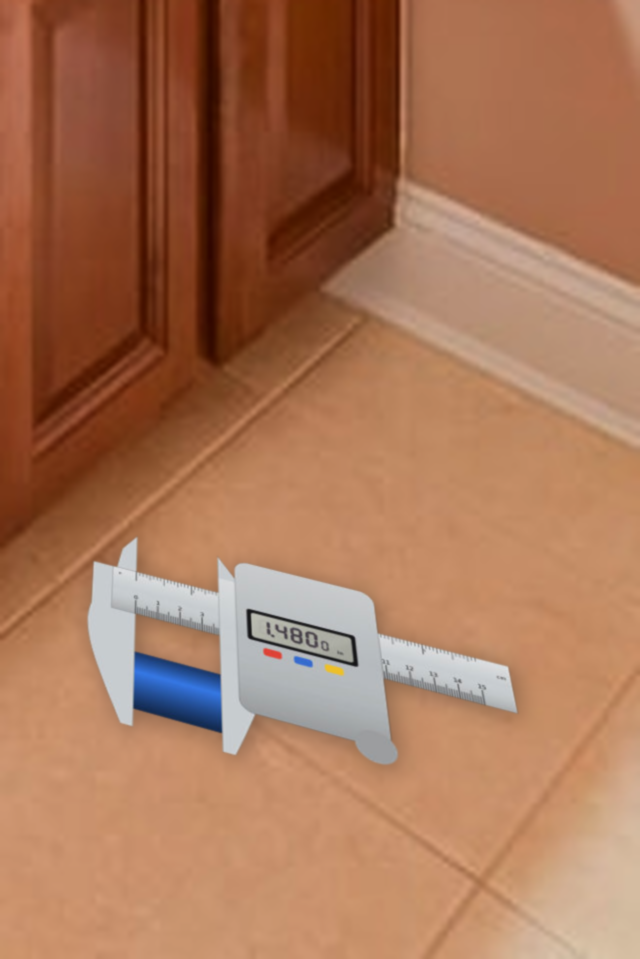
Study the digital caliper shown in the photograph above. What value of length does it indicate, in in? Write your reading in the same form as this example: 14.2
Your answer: 1.4800
